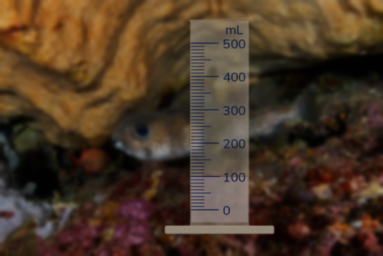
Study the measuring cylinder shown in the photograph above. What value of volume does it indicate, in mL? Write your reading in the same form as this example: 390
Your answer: 100
